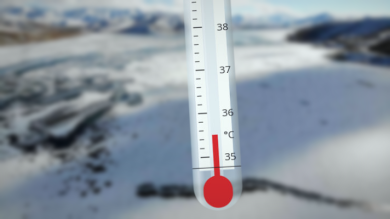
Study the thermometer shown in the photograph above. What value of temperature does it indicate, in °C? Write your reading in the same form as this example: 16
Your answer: 35.5
